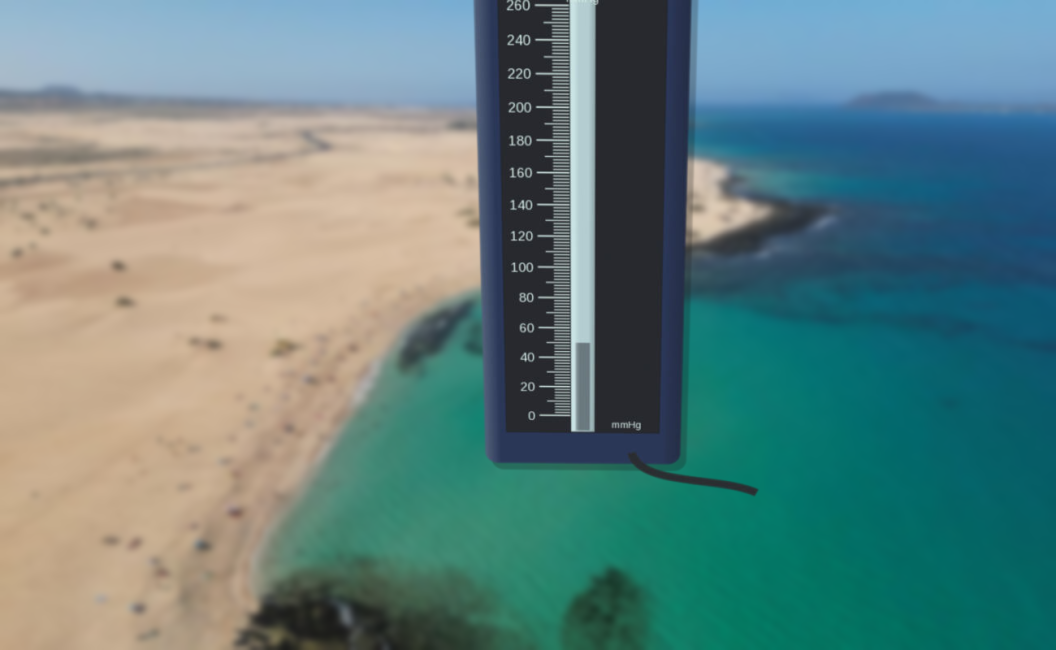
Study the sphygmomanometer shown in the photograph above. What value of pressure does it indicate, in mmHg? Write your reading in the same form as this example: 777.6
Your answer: 50
